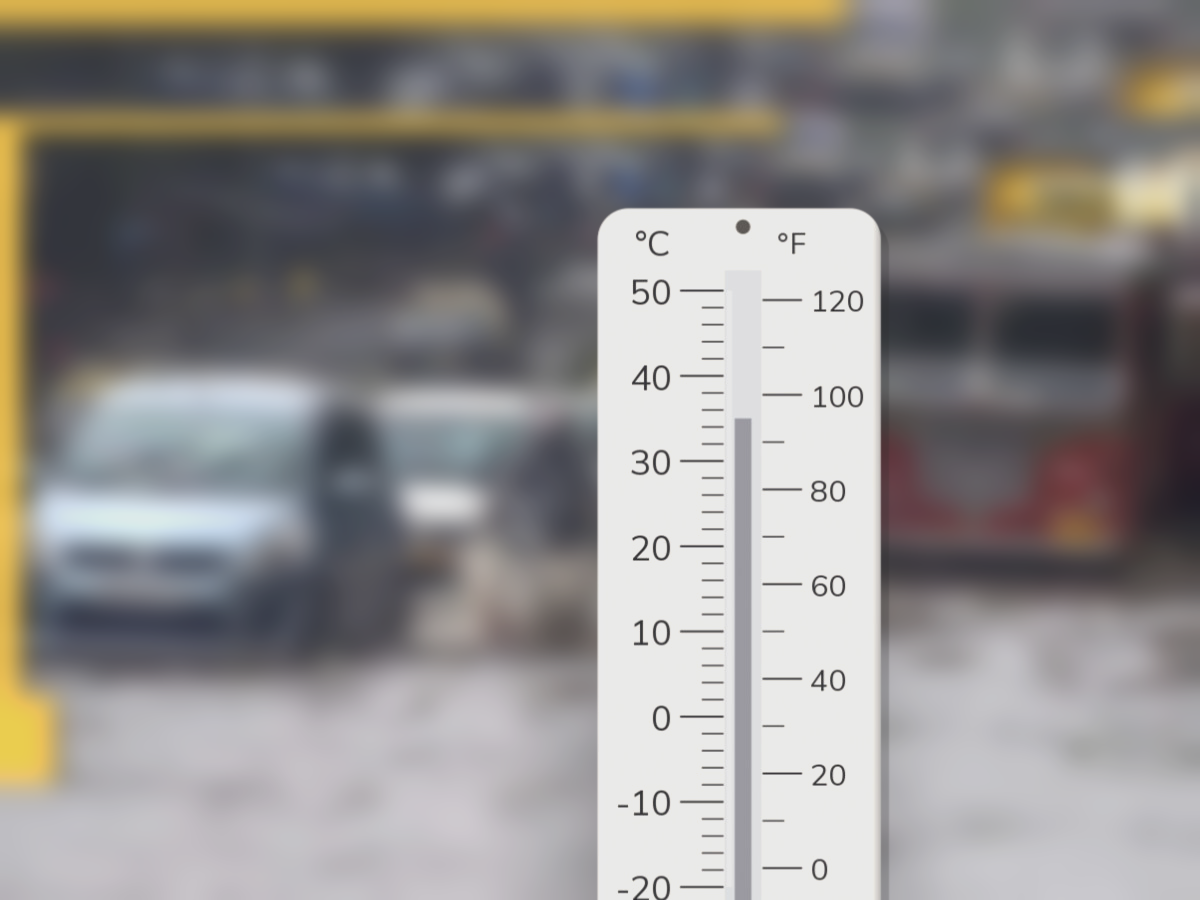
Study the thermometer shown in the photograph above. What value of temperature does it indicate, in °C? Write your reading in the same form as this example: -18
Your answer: 35
